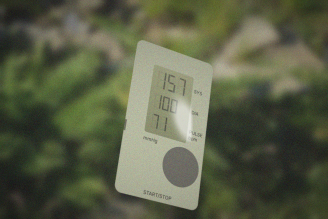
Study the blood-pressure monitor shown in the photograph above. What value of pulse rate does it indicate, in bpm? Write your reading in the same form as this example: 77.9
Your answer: 71
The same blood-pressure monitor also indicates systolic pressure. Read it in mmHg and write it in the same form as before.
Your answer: 157
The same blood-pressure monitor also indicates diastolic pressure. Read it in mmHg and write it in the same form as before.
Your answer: 100
